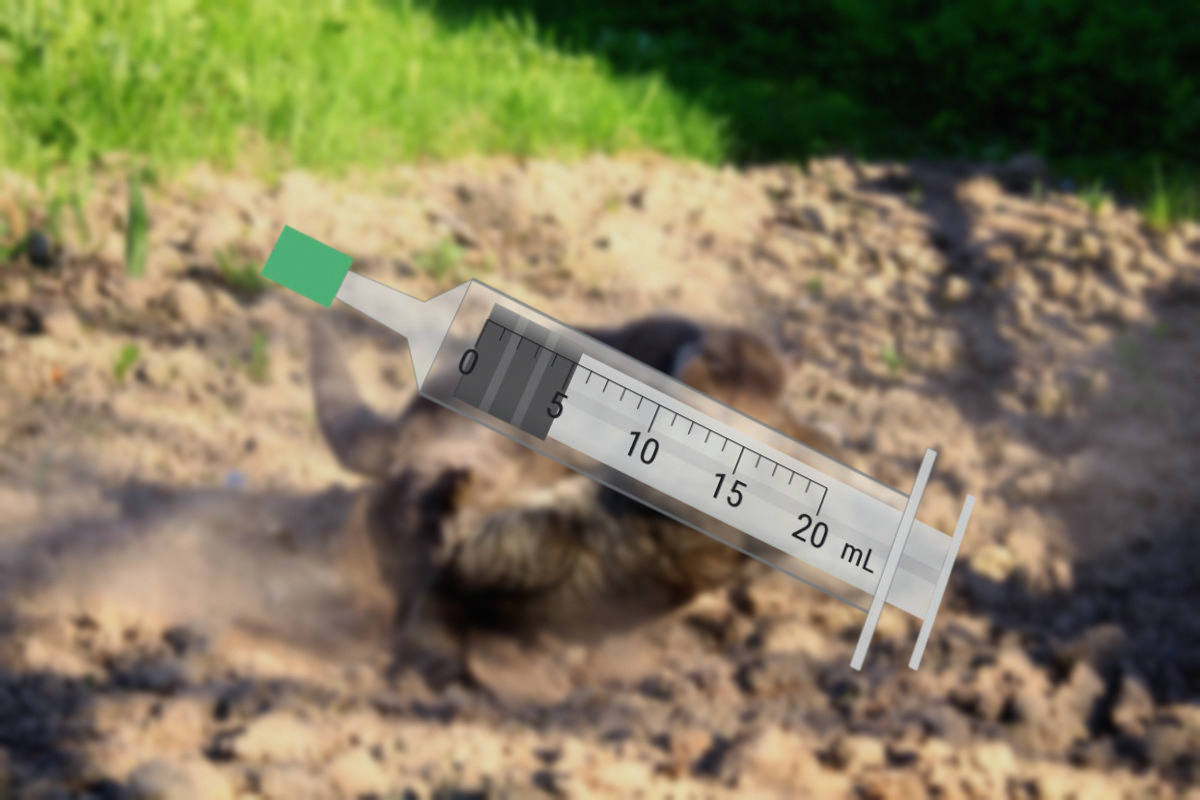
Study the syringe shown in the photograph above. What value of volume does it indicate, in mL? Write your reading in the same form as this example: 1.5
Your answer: 0
